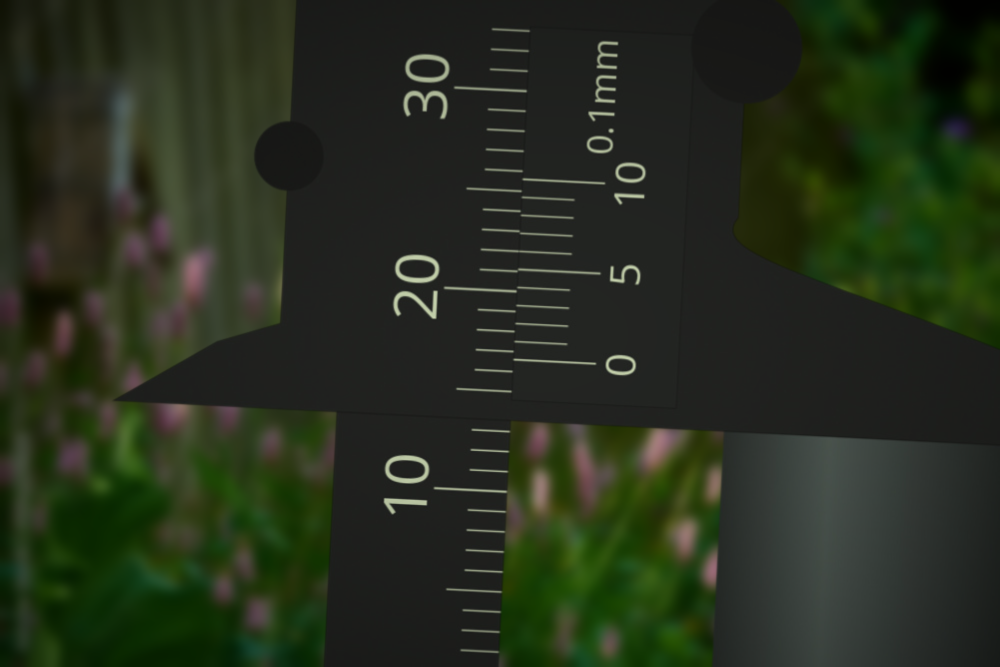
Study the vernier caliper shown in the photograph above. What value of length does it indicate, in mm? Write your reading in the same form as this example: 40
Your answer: 16.6
